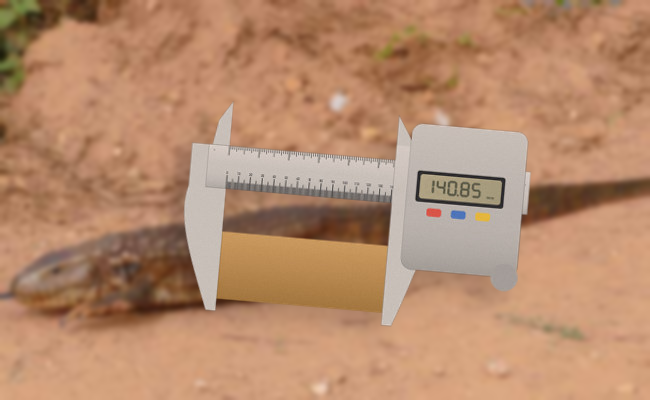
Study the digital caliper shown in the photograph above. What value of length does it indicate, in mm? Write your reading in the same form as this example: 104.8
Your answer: 140.85
